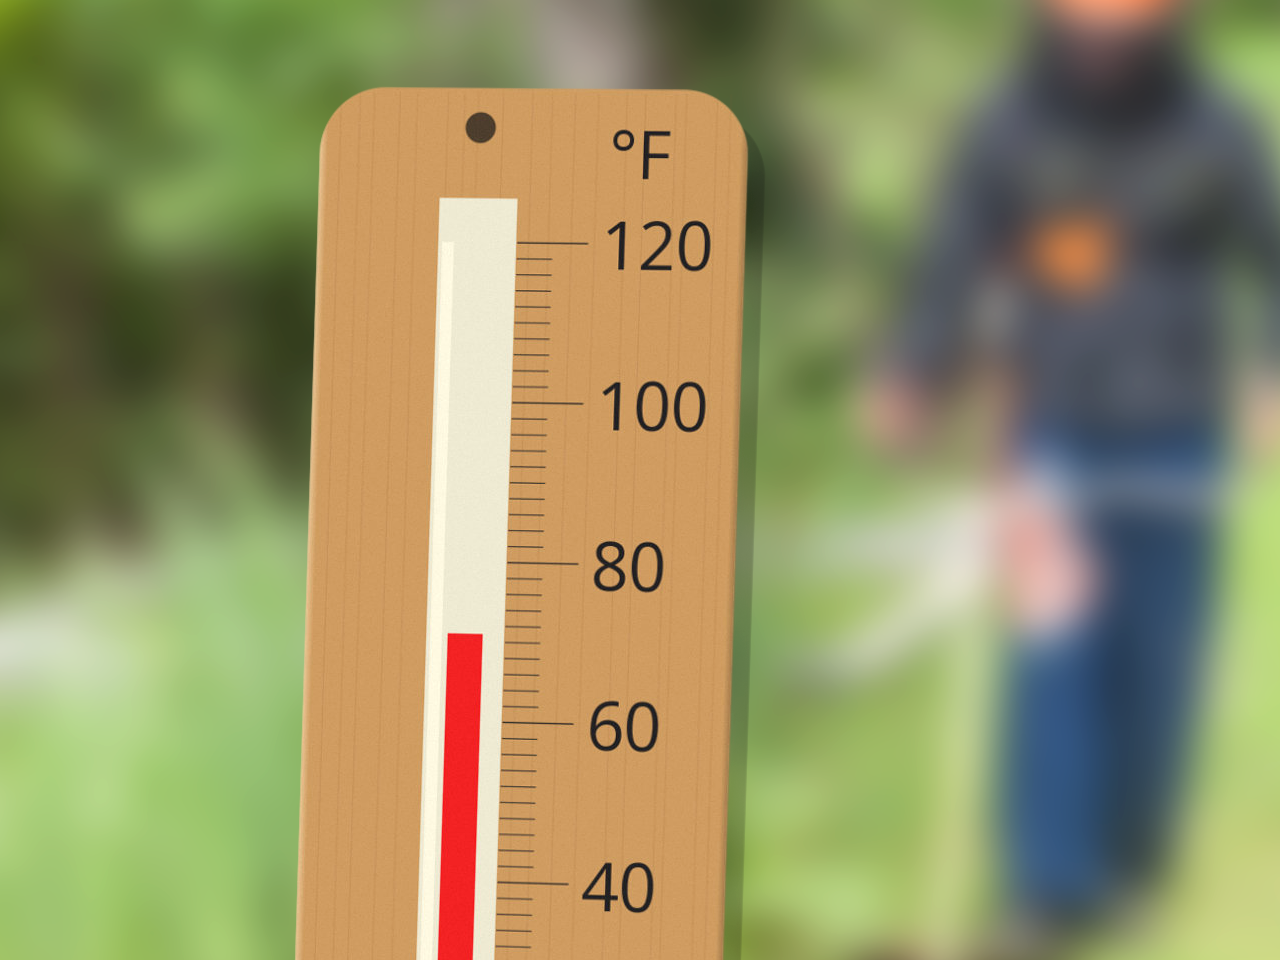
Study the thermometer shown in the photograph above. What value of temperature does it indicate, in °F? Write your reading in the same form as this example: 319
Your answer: 71
